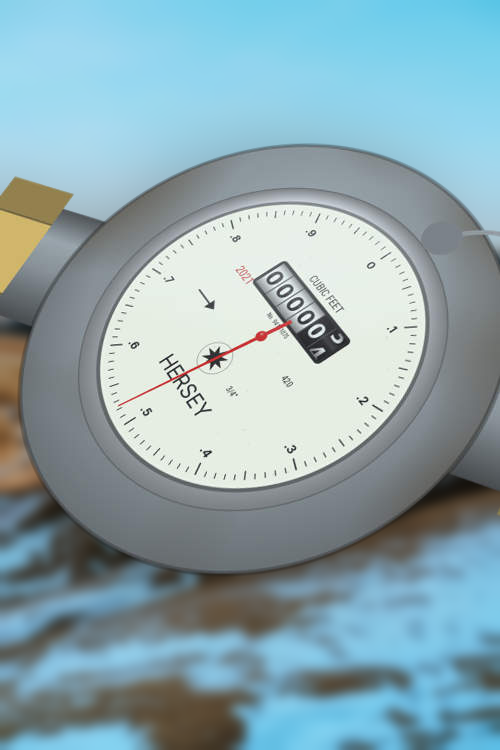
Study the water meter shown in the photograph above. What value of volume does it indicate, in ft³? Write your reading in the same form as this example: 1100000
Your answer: 3.52
